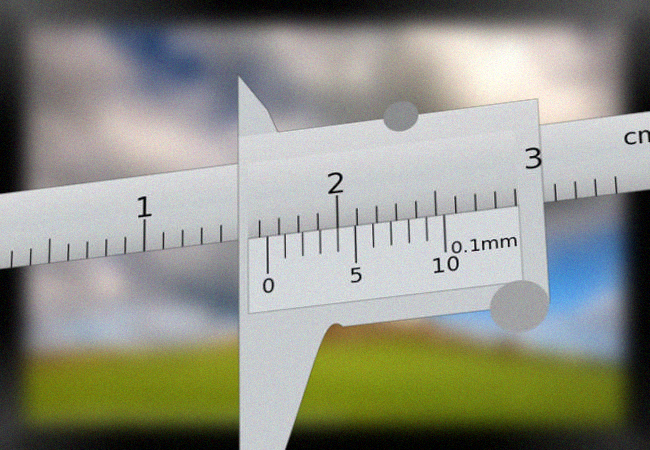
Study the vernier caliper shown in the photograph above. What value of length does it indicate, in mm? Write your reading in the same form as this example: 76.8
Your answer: 16.4
